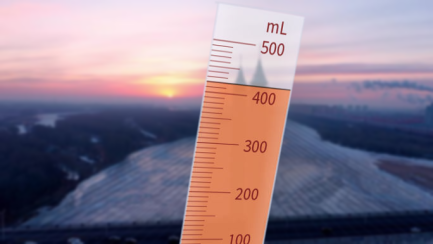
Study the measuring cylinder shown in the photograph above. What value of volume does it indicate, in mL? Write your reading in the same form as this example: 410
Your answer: 420
